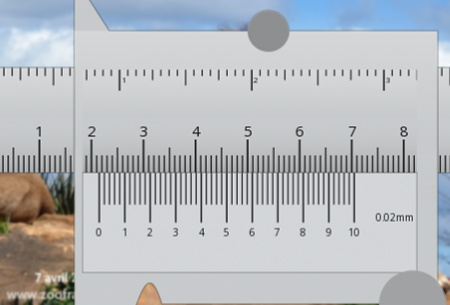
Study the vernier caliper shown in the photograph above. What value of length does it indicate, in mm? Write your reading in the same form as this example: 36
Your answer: 21.5
